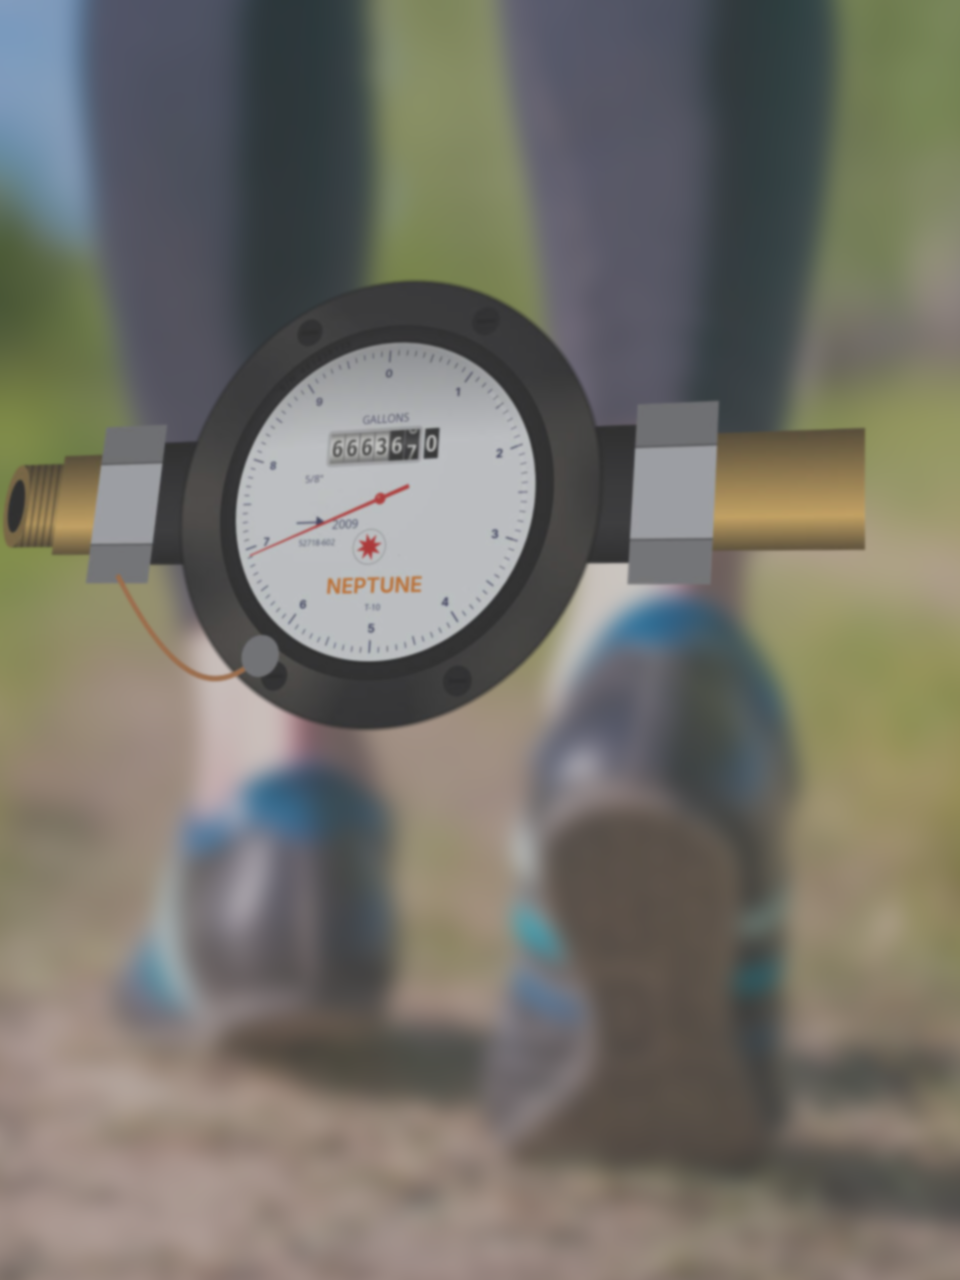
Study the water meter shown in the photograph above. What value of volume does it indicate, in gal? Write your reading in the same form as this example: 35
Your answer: 6663666.9
